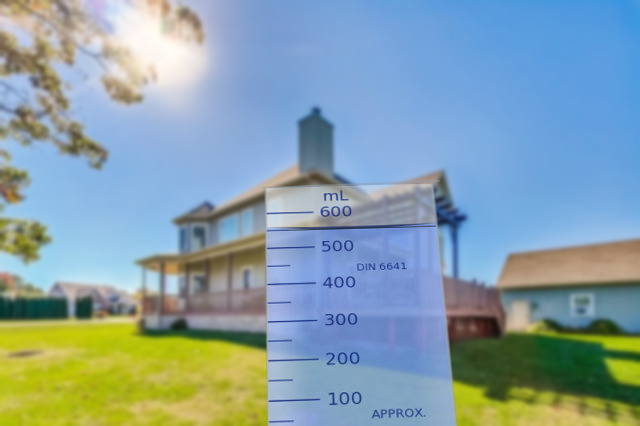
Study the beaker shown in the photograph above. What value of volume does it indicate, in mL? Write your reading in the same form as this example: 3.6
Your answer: 550
